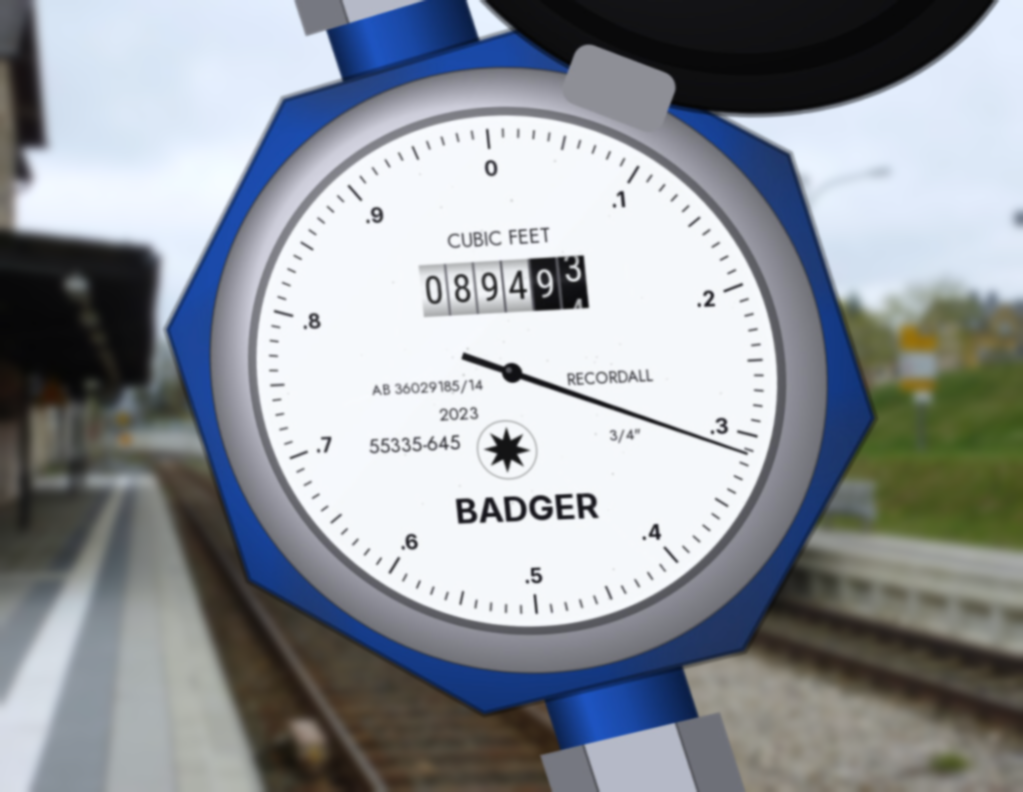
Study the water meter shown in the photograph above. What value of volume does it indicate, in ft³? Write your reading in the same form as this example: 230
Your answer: 89493.31
